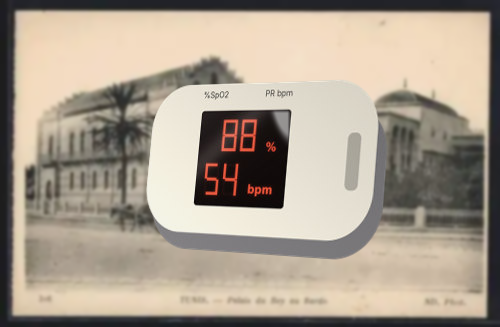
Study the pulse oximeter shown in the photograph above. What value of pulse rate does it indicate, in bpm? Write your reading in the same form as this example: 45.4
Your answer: 54
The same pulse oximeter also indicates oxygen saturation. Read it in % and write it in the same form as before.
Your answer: 88
